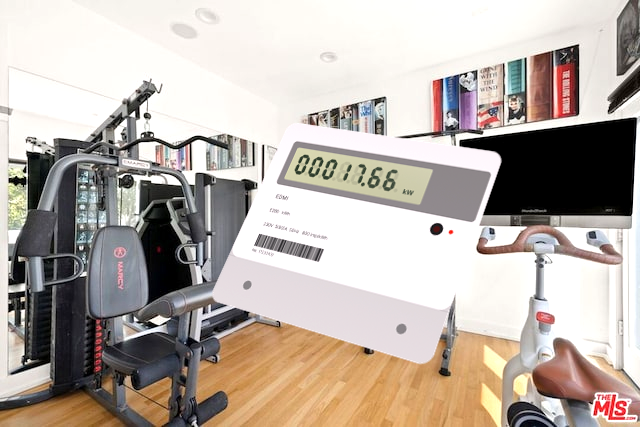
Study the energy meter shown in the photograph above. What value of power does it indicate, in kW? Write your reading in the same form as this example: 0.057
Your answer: 17.66
